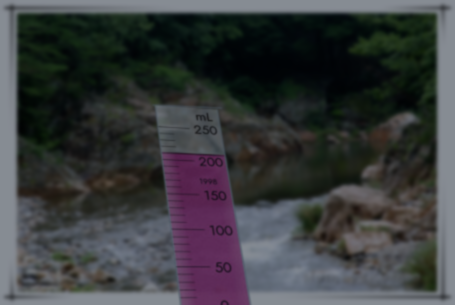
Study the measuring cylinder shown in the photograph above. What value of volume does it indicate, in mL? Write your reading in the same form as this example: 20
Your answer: 210
